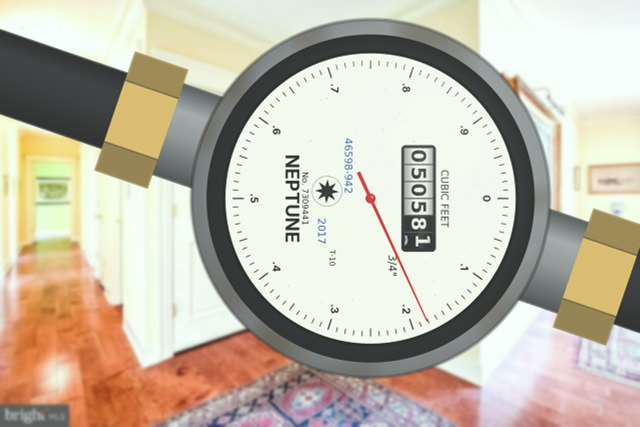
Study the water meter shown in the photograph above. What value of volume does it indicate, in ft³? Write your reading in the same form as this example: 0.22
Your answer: 50581.18
